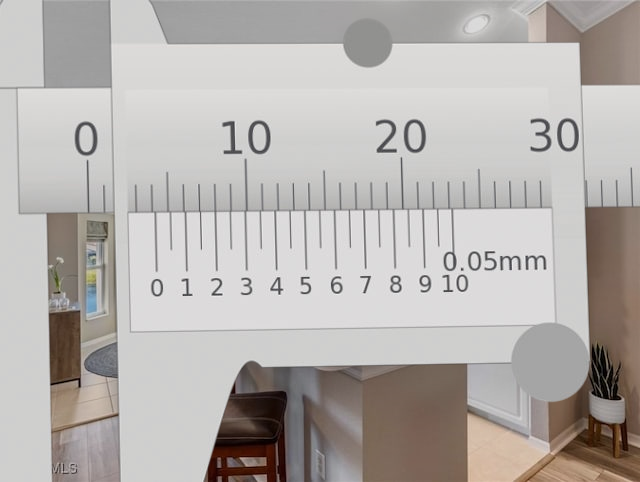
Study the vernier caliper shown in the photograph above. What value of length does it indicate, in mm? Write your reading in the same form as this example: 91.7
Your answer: 4.2
